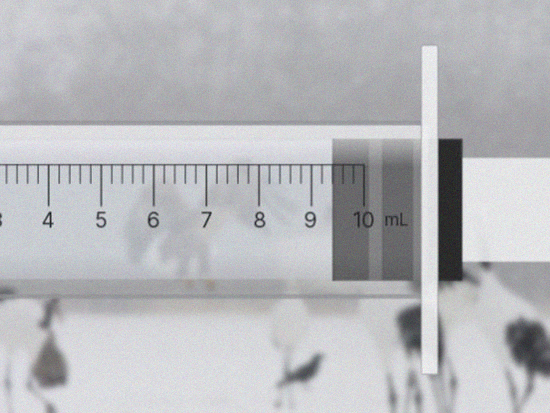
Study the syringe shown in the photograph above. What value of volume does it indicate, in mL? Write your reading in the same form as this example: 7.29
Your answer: 9.4
